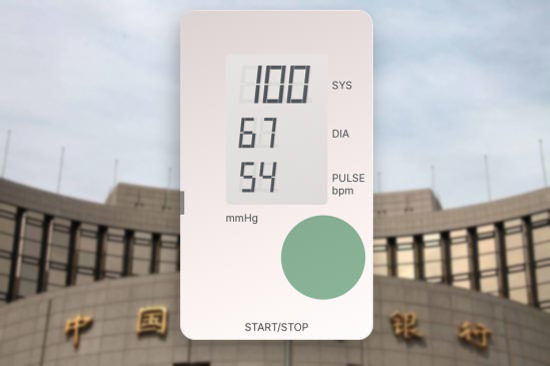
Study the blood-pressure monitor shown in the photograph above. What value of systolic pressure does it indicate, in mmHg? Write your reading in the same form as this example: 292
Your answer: 100
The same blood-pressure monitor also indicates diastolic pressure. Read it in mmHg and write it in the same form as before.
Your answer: 67
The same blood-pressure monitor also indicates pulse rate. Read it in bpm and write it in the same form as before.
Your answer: 54
